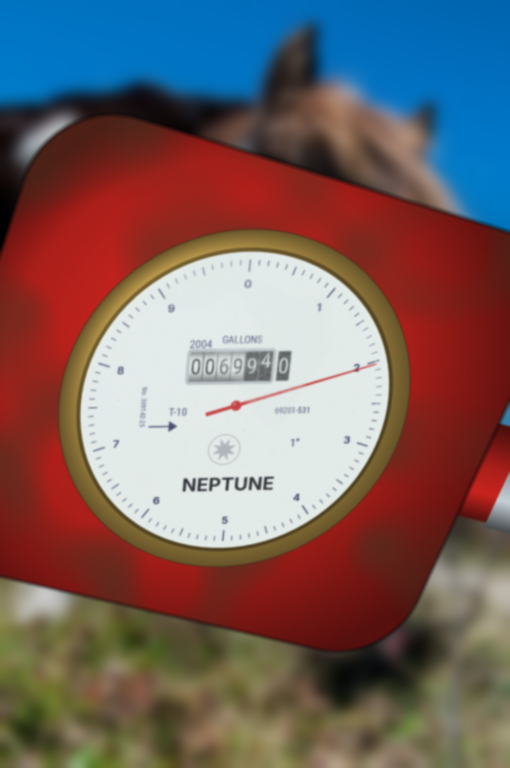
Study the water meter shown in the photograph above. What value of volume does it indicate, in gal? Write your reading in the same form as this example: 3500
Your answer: 69942.0
